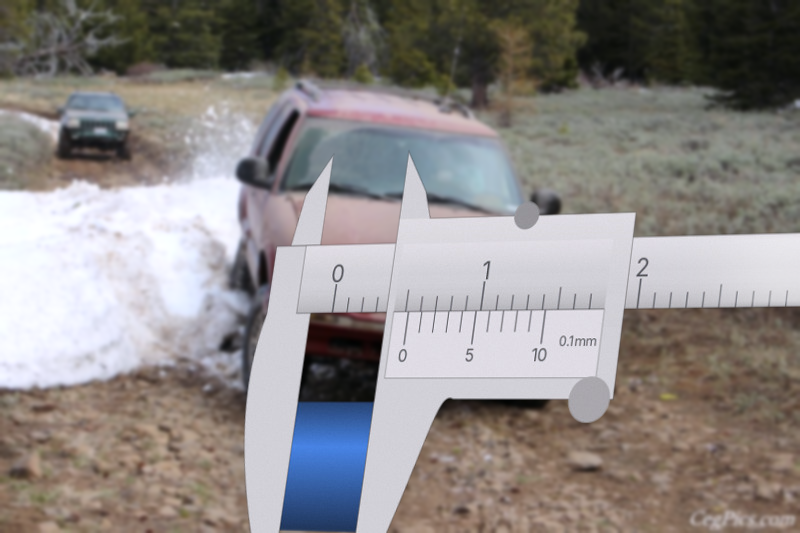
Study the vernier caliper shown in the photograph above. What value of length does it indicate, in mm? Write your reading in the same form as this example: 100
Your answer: 5.2
